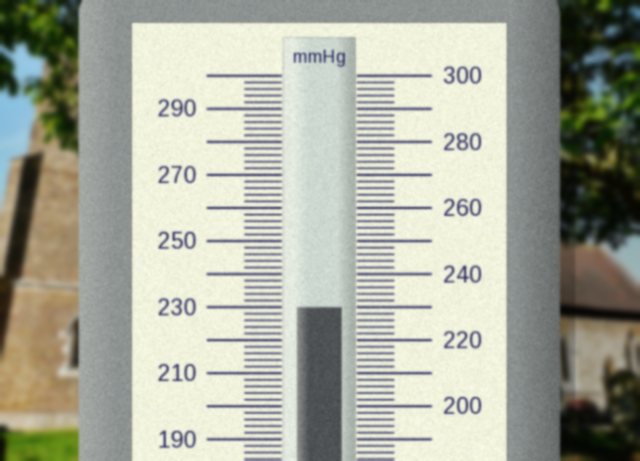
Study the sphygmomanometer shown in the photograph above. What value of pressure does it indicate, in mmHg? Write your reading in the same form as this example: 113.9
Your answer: 230
